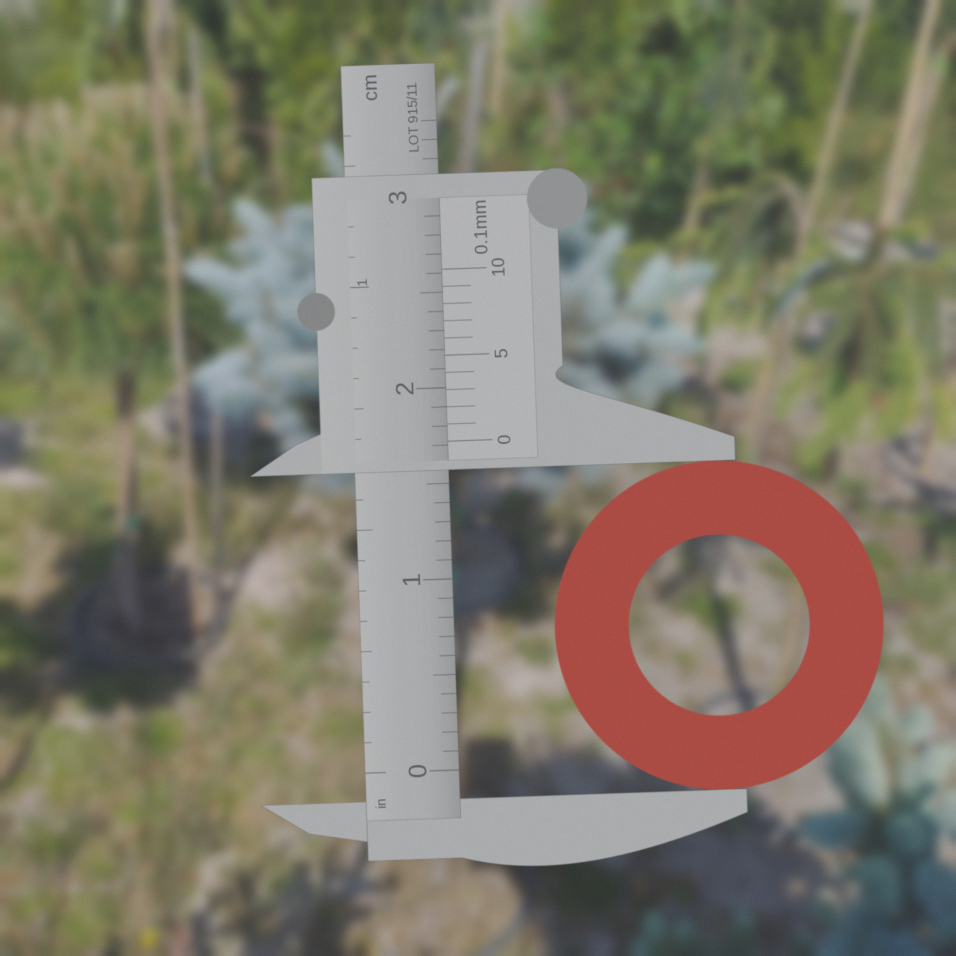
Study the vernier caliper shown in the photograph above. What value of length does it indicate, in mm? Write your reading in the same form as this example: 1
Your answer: 17.2
